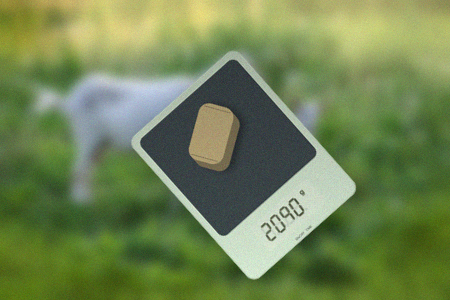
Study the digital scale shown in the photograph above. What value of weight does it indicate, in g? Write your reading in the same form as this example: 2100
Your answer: 2090
